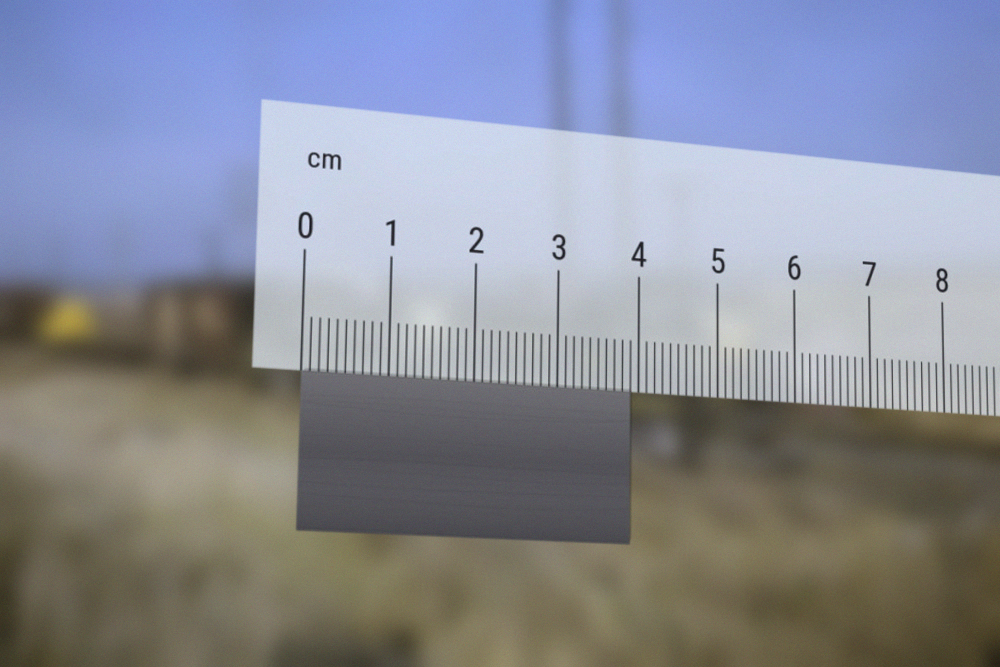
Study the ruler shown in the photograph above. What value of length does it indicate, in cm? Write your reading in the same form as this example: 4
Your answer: 3.9
